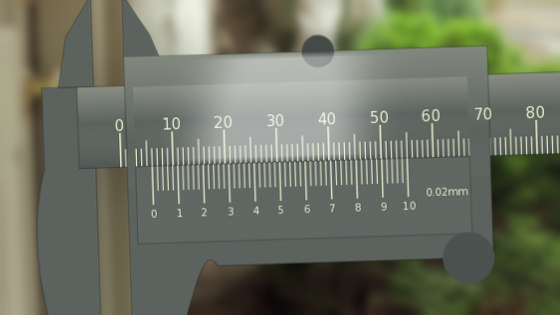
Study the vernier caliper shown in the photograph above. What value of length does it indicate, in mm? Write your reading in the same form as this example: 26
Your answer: 6.0
